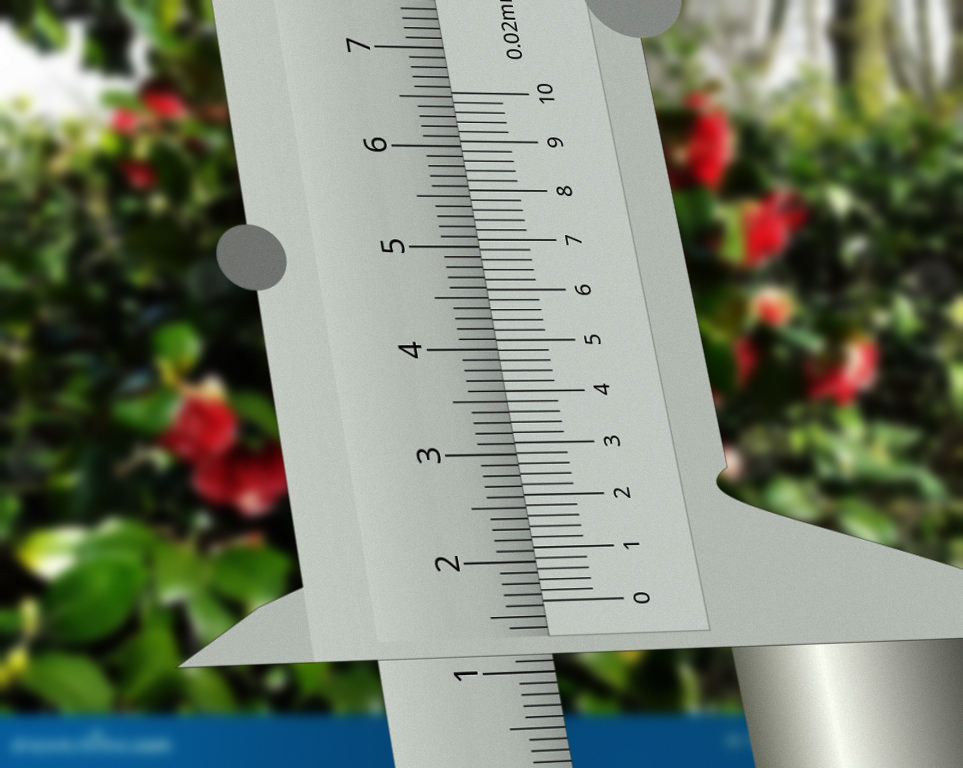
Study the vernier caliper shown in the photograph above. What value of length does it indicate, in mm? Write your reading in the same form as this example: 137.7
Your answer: 16.4
